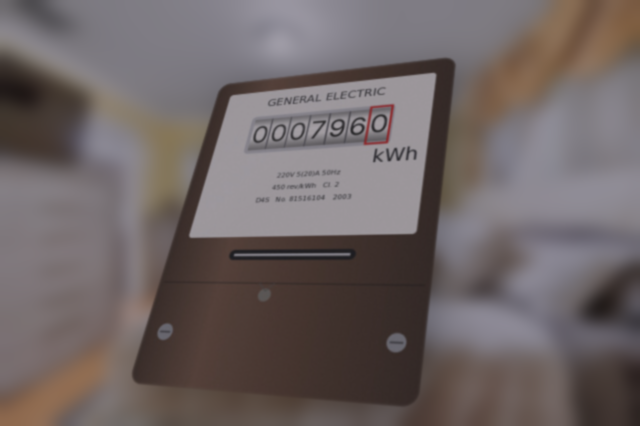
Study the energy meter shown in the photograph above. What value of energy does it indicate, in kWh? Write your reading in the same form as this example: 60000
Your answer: 796.0
